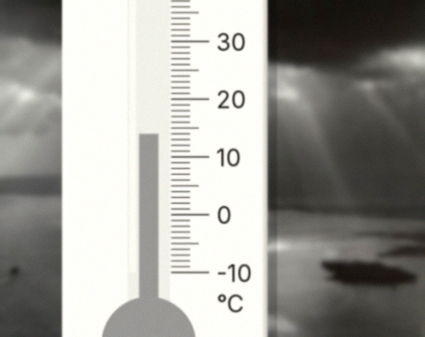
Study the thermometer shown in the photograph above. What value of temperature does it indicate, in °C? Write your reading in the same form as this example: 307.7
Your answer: 14
